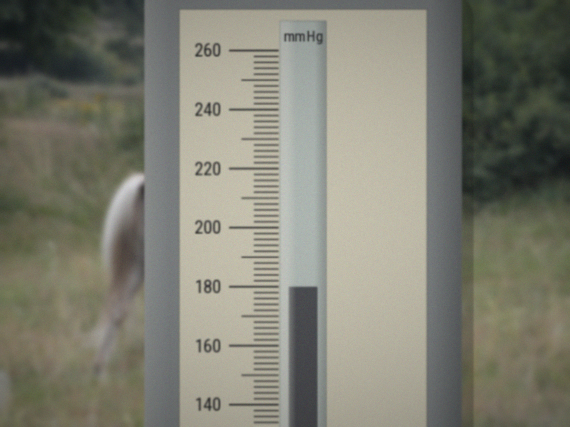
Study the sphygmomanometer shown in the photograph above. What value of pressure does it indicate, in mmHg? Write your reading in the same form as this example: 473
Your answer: 180
